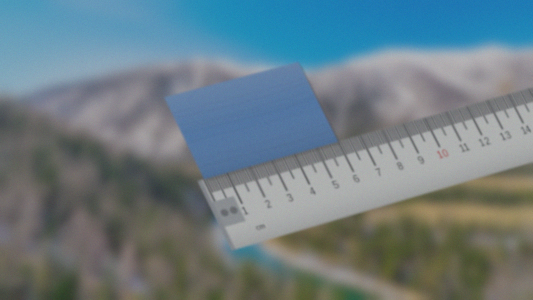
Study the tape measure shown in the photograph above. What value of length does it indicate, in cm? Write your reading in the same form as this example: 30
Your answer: 6
